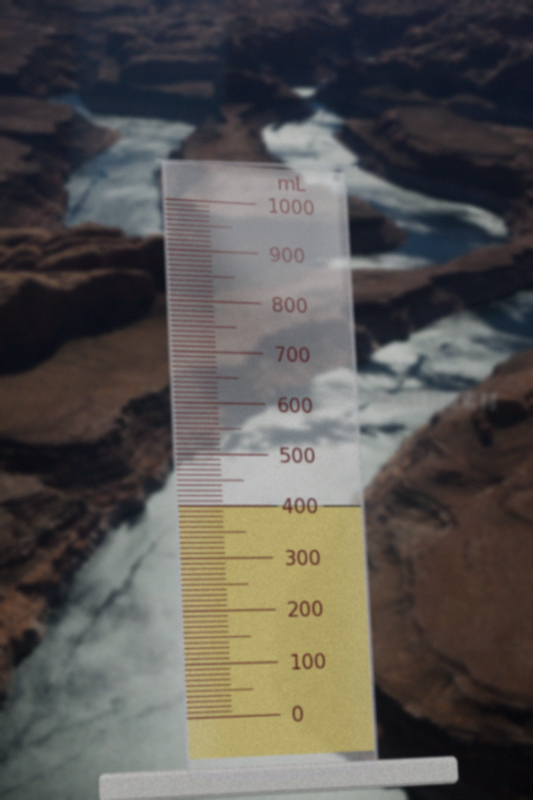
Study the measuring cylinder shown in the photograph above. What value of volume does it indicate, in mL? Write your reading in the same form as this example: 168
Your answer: 400
